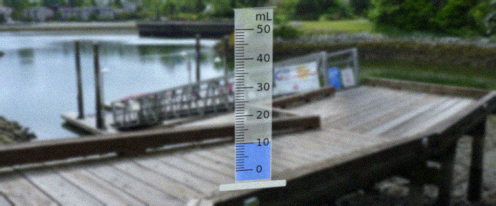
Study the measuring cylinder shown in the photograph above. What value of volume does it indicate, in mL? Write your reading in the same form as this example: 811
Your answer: 10
